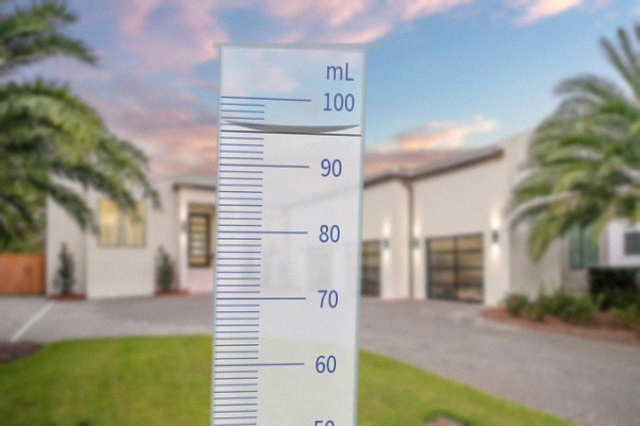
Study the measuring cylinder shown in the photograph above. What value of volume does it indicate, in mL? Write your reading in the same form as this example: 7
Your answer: 95
